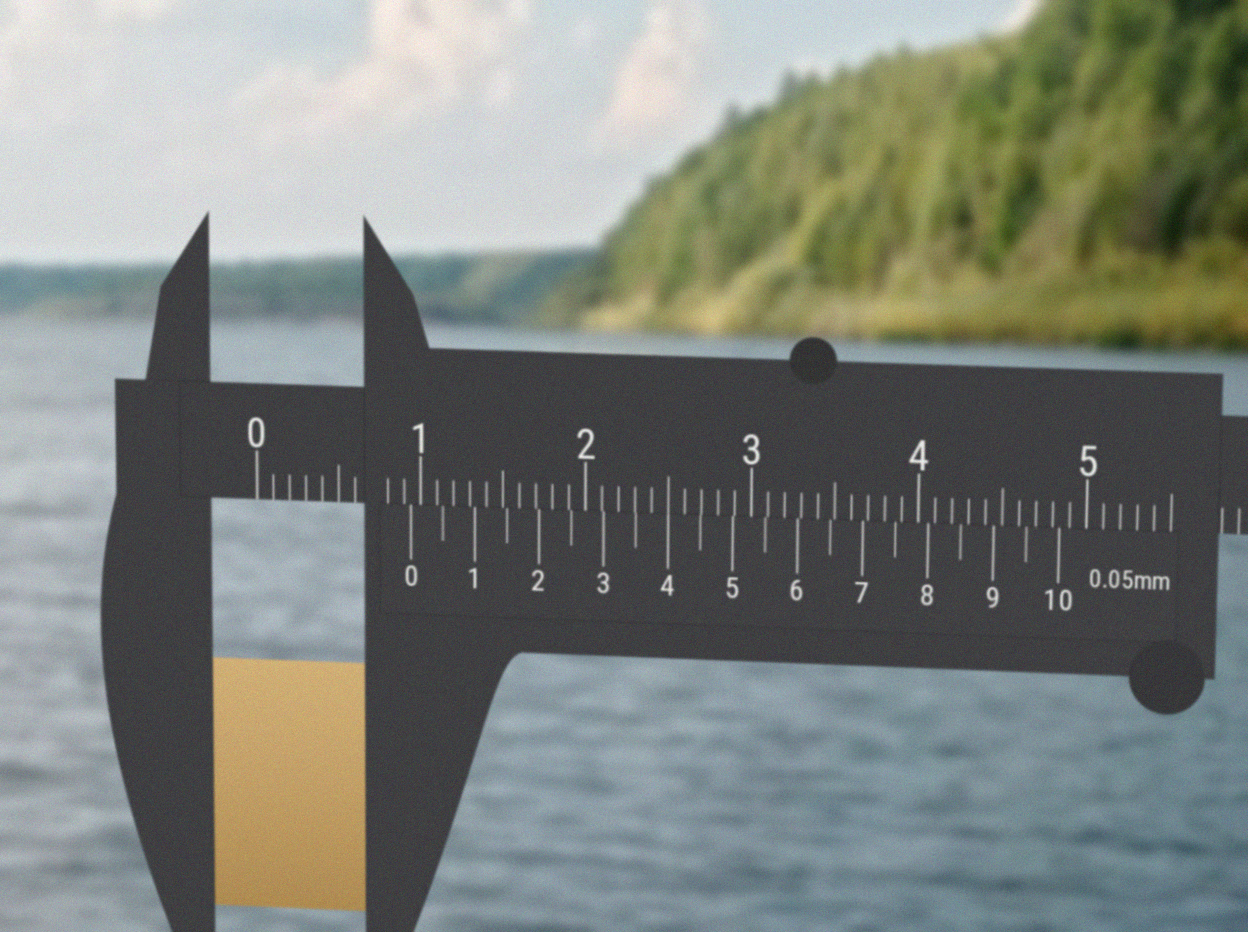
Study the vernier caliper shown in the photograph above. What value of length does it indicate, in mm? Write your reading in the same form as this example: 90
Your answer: 9.4
